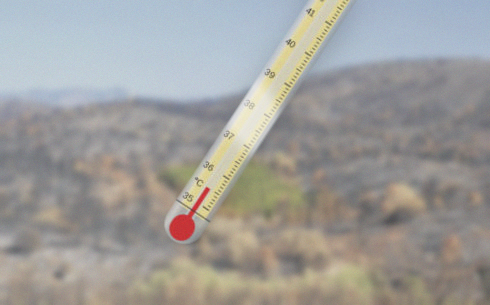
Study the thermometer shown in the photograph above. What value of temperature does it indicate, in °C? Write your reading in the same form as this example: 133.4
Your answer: 35.5
